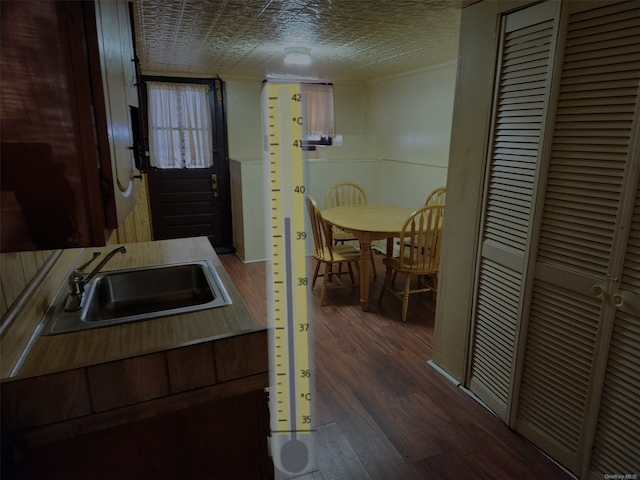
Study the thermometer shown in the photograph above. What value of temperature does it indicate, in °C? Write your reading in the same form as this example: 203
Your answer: 39.4
